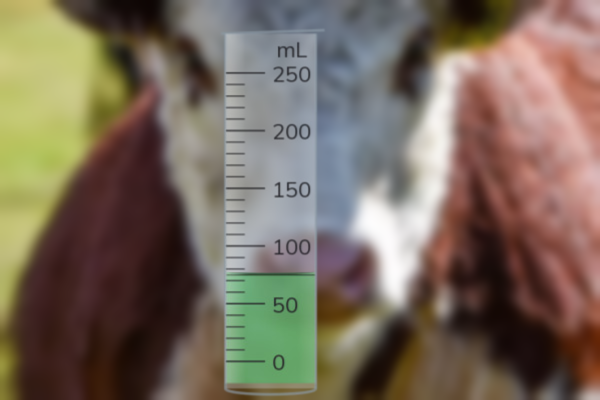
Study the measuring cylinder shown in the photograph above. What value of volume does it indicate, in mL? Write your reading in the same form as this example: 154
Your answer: 75
